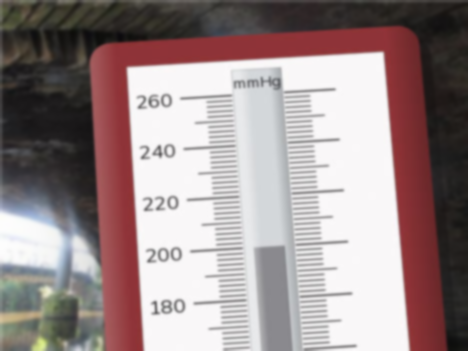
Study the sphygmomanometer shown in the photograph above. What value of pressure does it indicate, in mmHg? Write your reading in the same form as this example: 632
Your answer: 200
